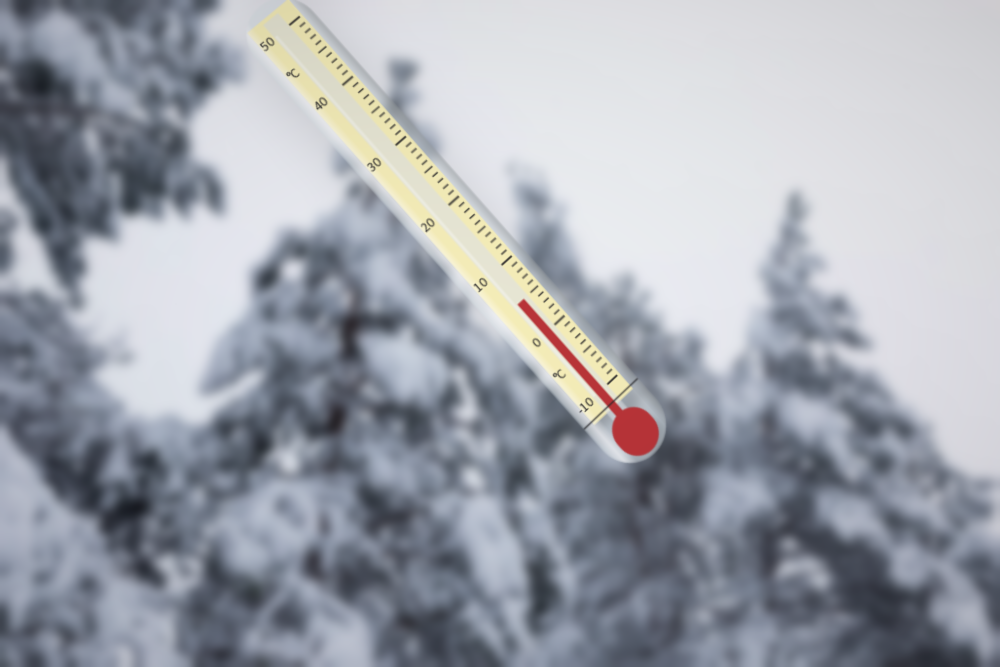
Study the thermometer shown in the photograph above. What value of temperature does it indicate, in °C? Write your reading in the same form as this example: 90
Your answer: 5
